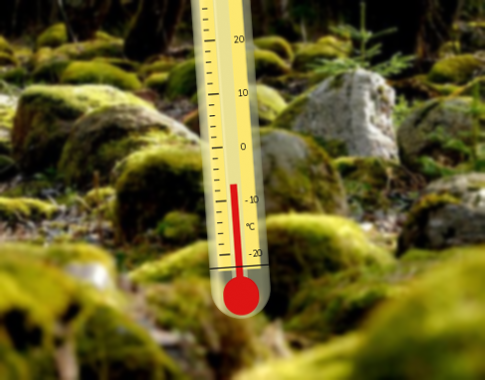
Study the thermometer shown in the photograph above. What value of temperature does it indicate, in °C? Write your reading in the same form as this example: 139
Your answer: -7
